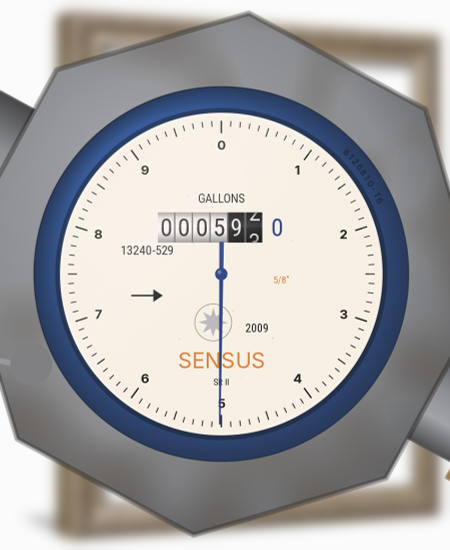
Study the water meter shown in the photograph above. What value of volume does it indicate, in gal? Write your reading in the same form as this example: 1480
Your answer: 5925.0
